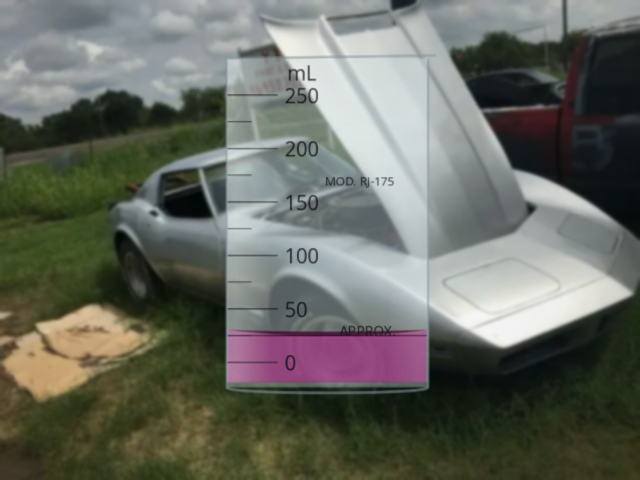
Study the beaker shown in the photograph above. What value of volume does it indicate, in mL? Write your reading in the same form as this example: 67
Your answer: 25
